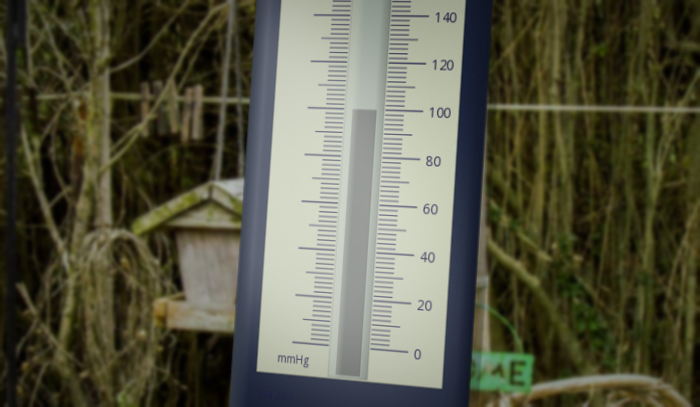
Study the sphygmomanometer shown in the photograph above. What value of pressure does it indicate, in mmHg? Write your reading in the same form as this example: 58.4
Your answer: 100
